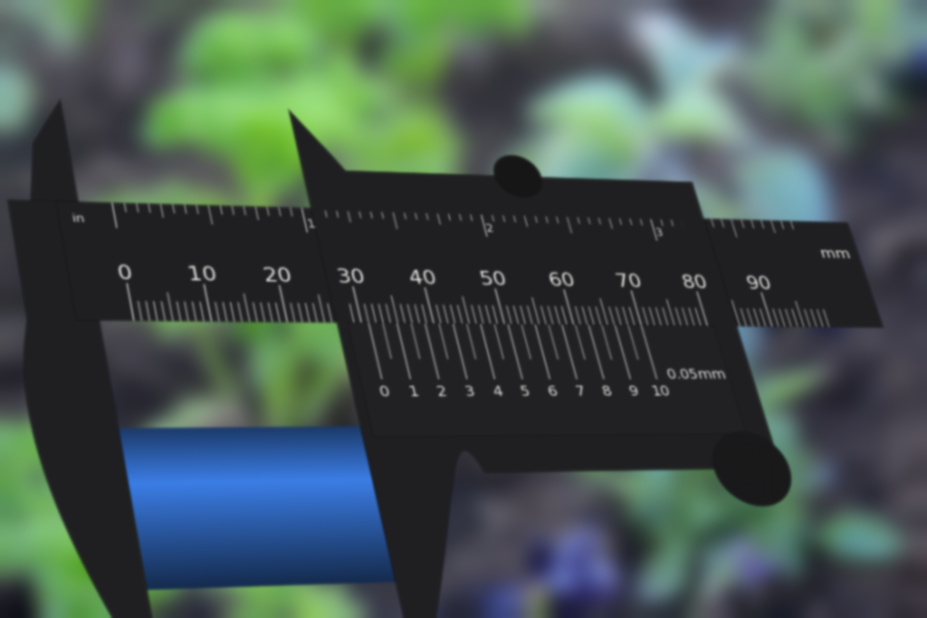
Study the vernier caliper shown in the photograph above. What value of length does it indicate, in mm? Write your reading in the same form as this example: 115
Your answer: 31.0
